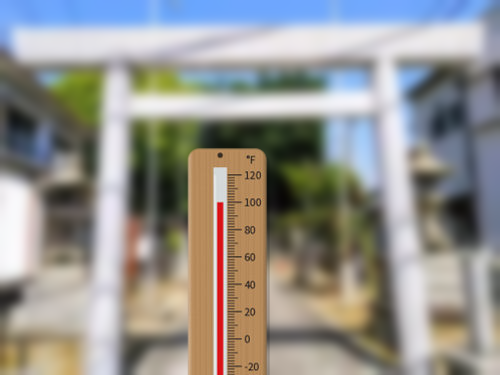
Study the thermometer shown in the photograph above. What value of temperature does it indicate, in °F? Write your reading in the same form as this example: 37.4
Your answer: 100
